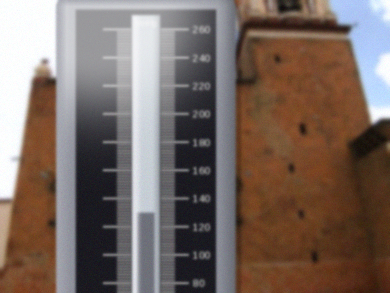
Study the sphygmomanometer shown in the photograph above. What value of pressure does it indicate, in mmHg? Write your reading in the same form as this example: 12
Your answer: 130
